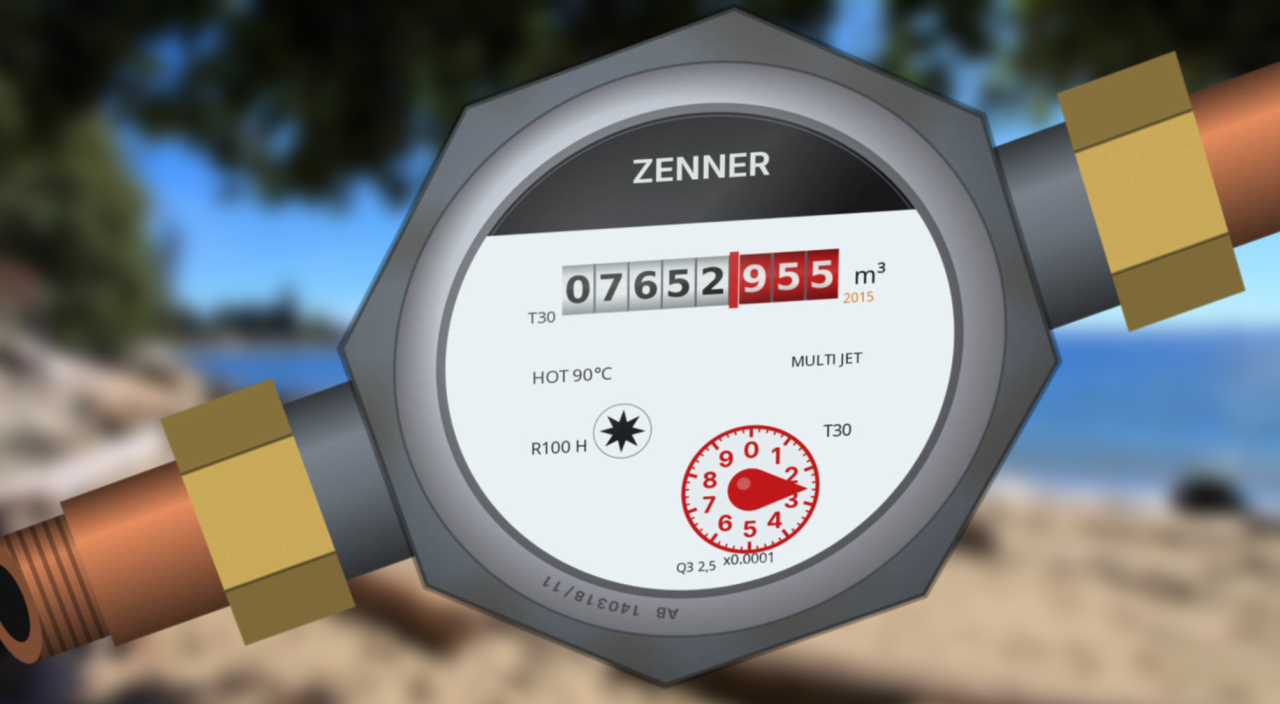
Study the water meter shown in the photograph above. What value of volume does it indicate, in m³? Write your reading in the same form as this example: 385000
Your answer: 7652.9552
